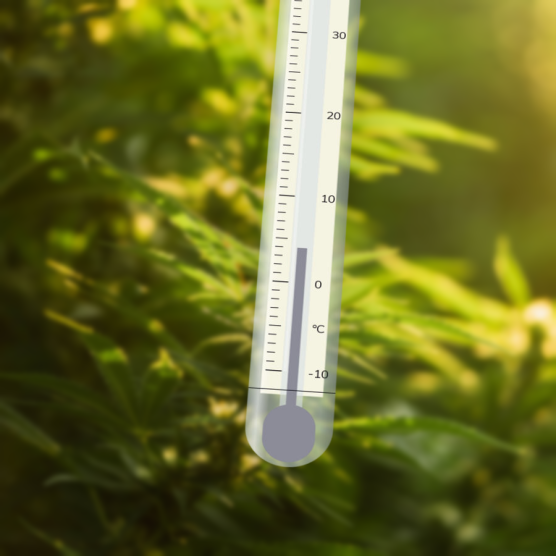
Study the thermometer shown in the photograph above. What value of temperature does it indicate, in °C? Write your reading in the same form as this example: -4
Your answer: 4
